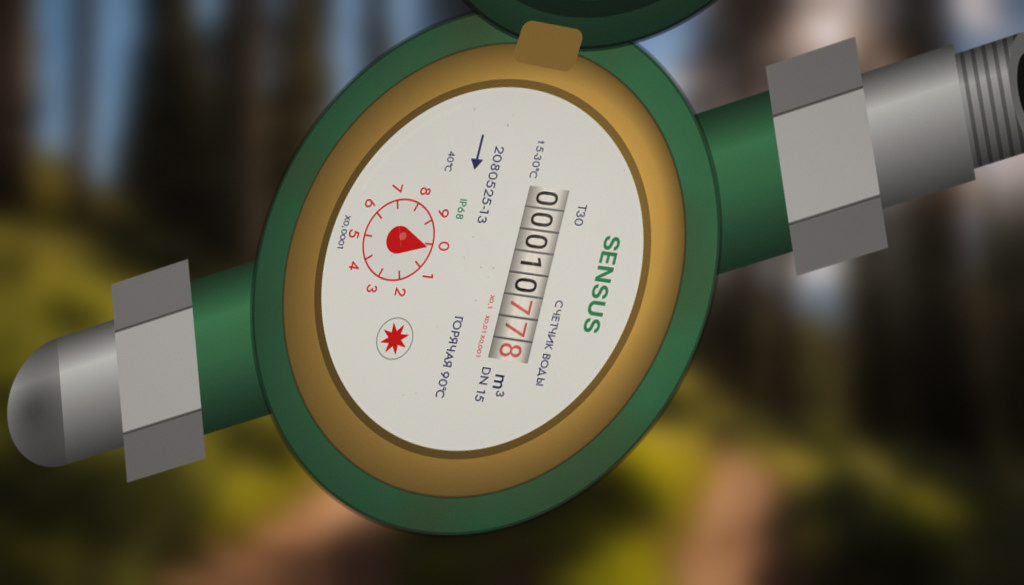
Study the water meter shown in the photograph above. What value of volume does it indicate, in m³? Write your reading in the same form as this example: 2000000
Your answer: 10.7780
